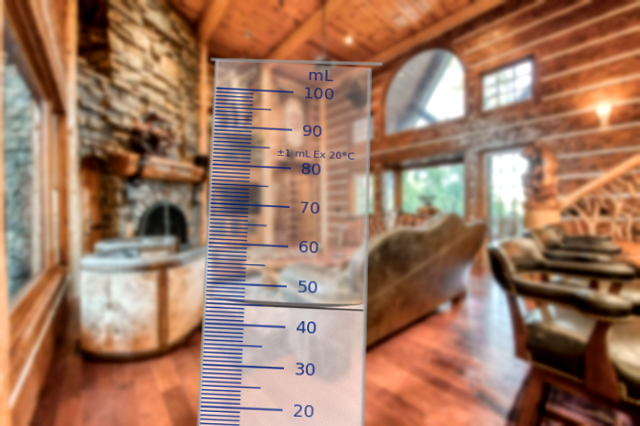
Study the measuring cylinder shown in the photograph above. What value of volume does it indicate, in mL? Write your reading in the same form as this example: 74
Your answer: 45
